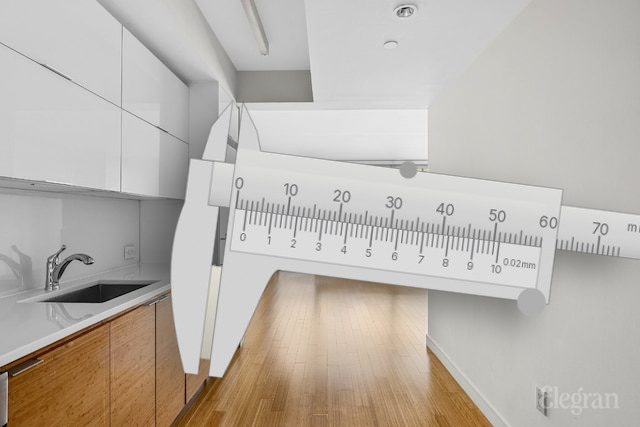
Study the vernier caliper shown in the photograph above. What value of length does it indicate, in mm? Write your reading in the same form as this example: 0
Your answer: 2.0
